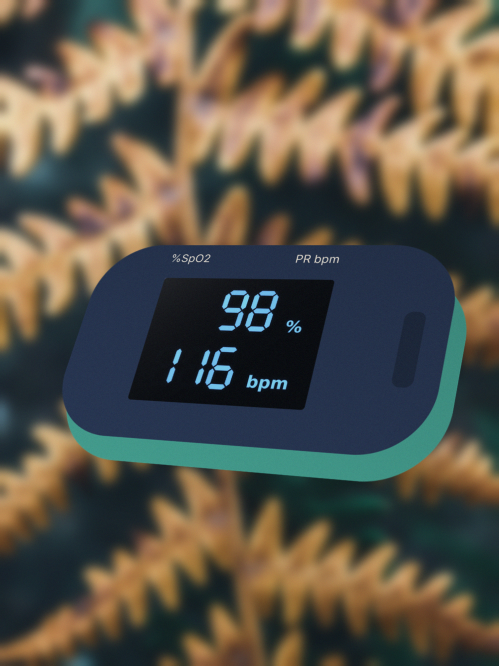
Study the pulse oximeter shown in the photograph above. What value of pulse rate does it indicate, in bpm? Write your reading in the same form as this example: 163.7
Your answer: 116
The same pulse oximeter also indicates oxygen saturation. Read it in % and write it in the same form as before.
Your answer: 98
